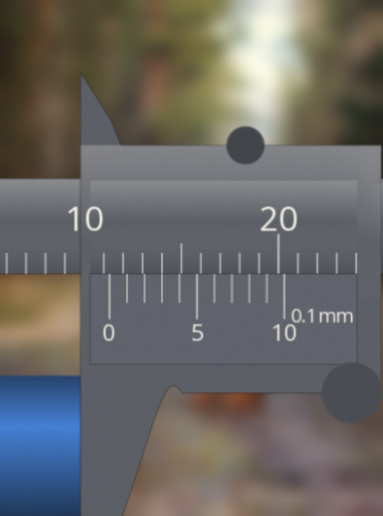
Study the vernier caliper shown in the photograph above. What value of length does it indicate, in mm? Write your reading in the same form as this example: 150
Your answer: 11.3
